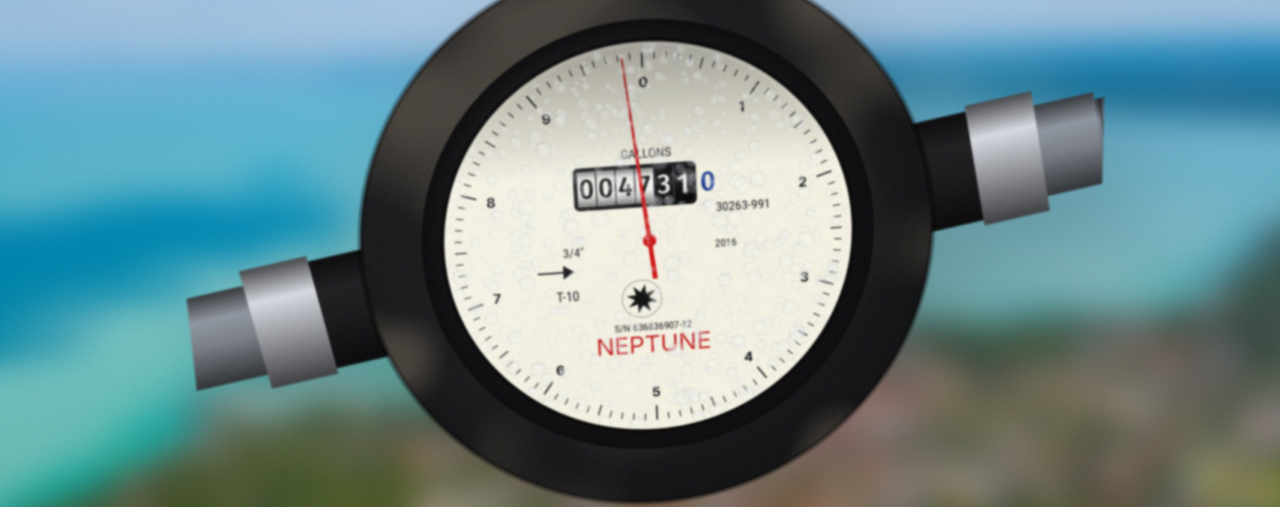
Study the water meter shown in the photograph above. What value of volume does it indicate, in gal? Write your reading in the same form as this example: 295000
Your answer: 47309.8
